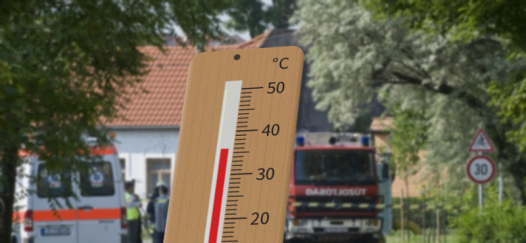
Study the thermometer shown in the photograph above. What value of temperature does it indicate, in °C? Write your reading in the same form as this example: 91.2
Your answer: 36
